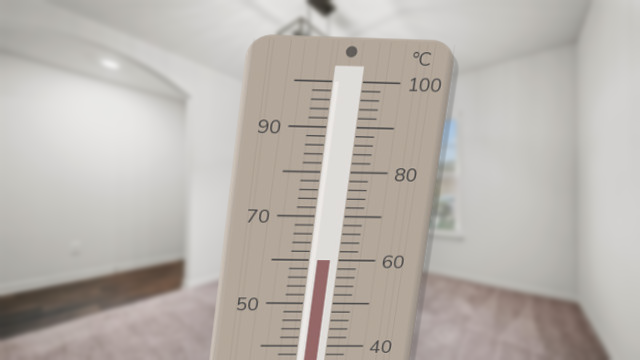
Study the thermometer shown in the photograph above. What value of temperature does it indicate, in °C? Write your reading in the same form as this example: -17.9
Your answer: 60
